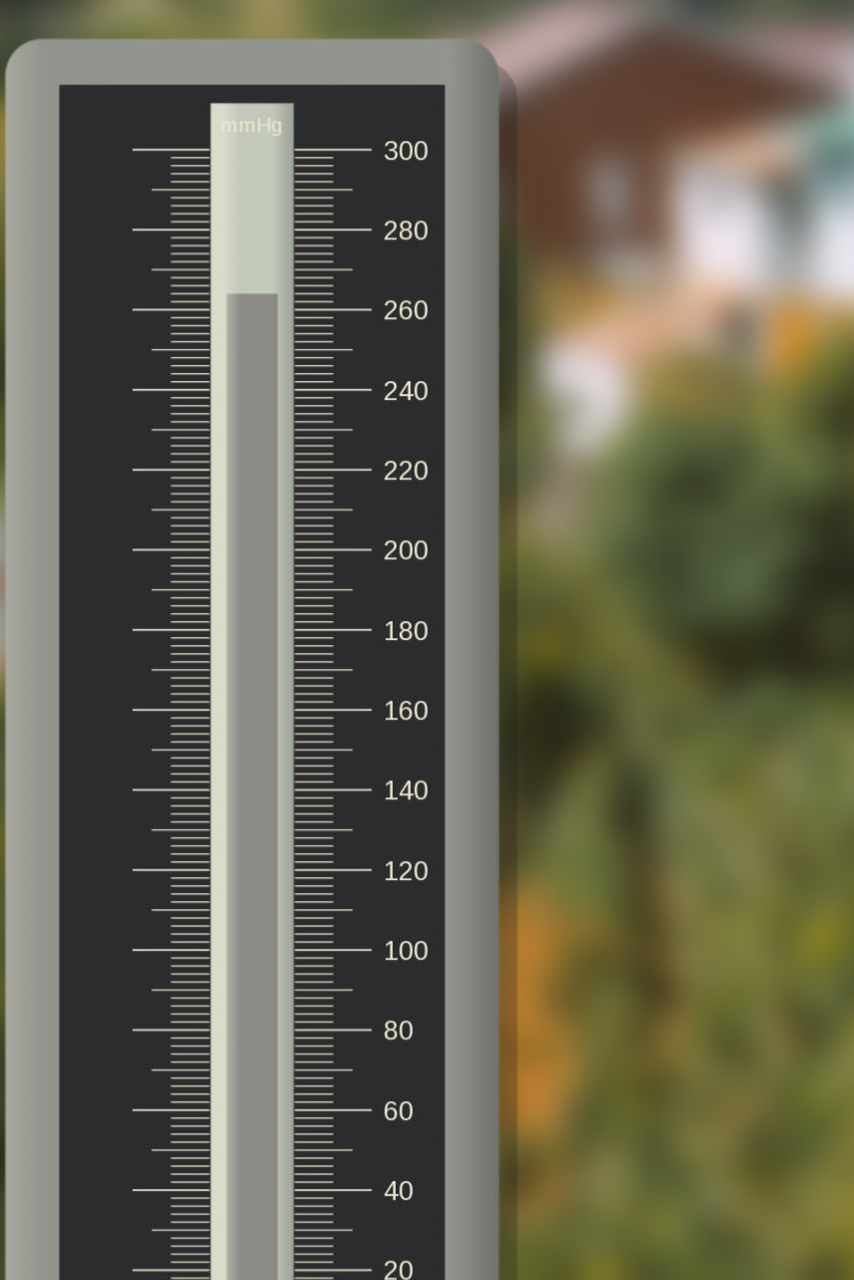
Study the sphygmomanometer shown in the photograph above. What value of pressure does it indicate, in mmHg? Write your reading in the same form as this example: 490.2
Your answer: 264
